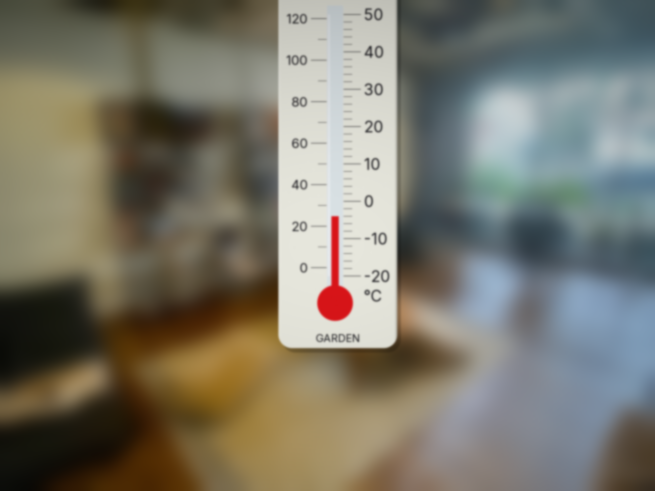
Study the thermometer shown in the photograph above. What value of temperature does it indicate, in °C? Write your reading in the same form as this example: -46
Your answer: -4
